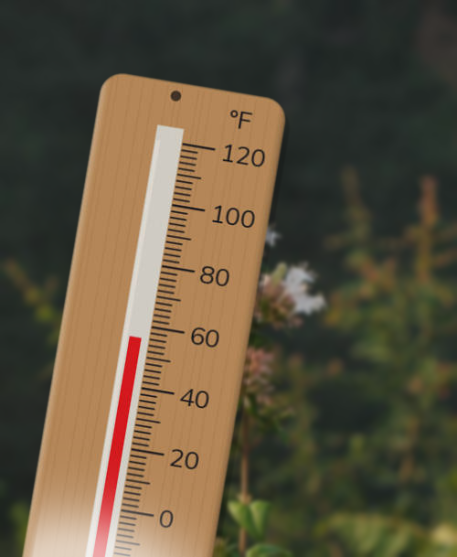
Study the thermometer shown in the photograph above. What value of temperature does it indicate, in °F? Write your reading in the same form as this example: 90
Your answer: 56
